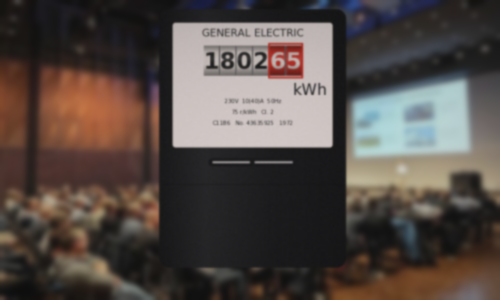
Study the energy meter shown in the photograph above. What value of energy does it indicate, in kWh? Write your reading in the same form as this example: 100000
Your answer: 1802.65
